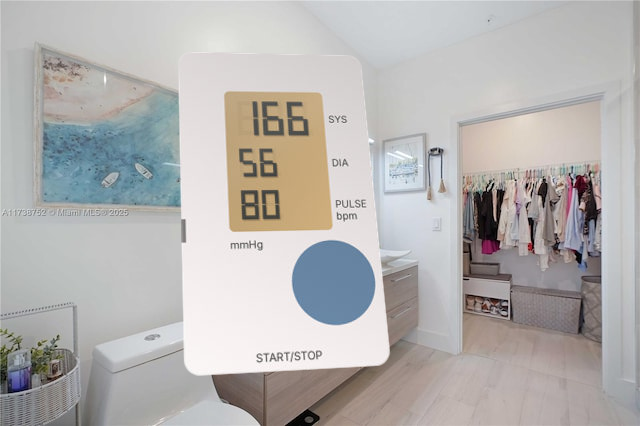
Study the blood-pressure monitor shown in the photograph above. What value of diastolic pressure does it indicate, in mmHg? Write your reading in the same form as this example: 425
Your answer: 56
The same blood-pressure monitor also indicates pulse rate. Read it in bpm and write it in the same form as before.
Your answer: 80
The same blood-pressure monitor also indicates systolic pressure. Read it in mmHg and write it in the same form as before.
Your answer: 166
